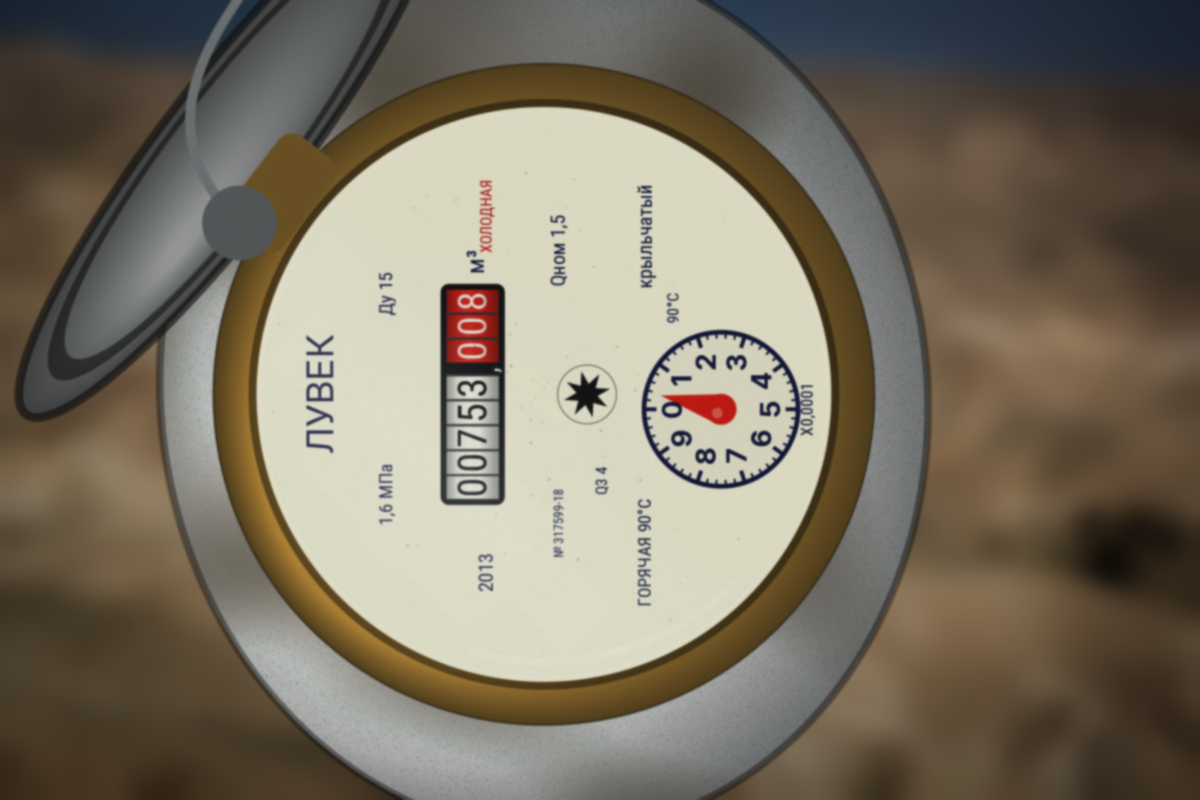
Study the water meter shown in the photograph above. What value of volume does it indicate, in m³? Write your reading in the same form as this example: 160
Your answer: 753.0080
